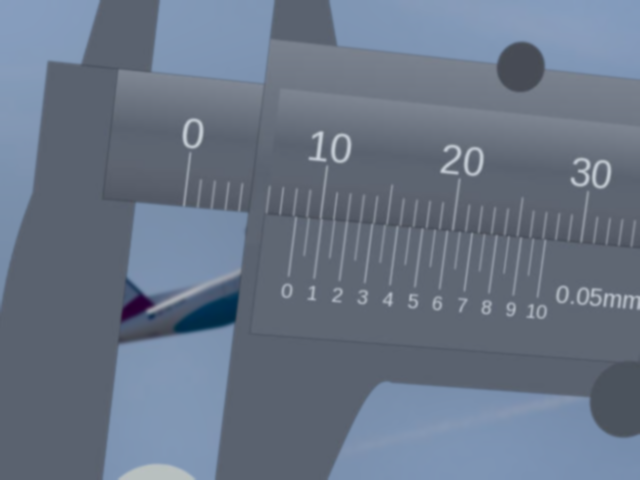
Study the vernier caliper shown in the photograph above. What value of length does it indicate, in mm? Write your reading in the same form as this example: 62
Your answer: 8.2
